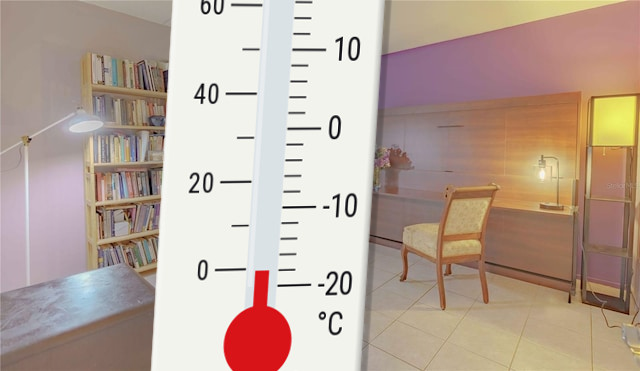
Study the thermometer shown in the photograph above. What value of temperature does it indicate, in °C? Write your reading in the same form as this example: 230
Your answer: -18
